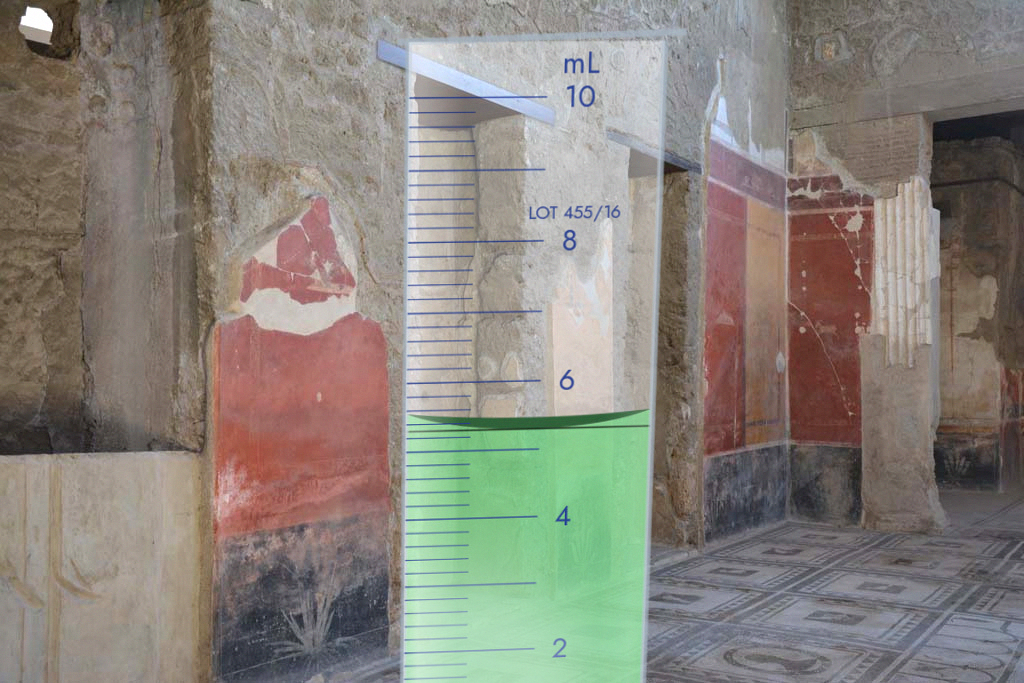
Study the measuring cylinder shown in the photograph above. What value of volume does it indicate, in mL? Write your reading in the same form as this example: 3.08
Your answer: 5.3
